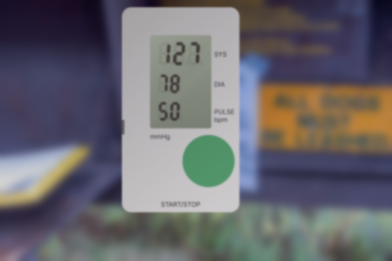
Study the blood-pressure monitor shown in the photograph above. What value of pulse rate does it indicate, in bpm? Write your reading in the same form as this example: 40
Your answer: 50
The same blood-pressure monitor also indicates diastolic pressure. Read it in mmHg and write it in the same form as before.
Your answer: 78
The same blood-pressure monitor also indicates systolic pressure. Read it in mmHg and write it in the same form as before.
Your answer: 127
